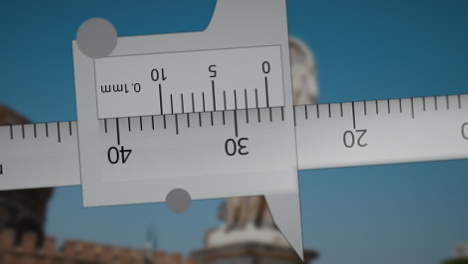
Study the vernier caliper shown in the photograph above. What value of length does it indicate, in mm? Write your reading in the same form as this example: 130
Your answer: 27.2
